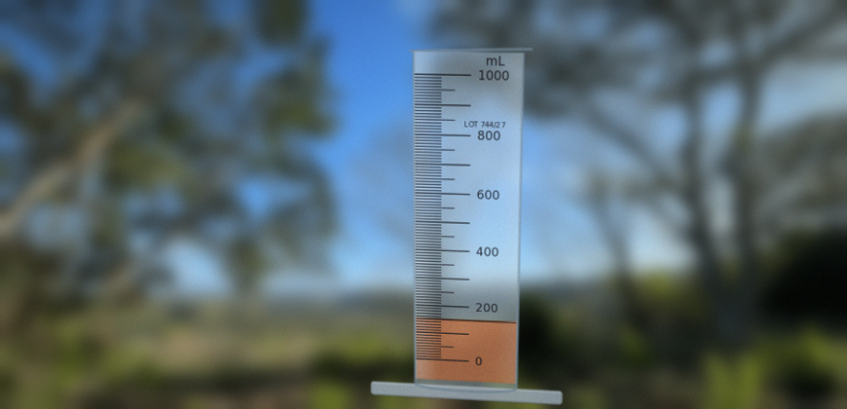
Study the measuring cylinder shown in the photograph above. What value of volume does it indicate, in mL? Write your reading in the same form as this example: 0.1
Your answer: 150
